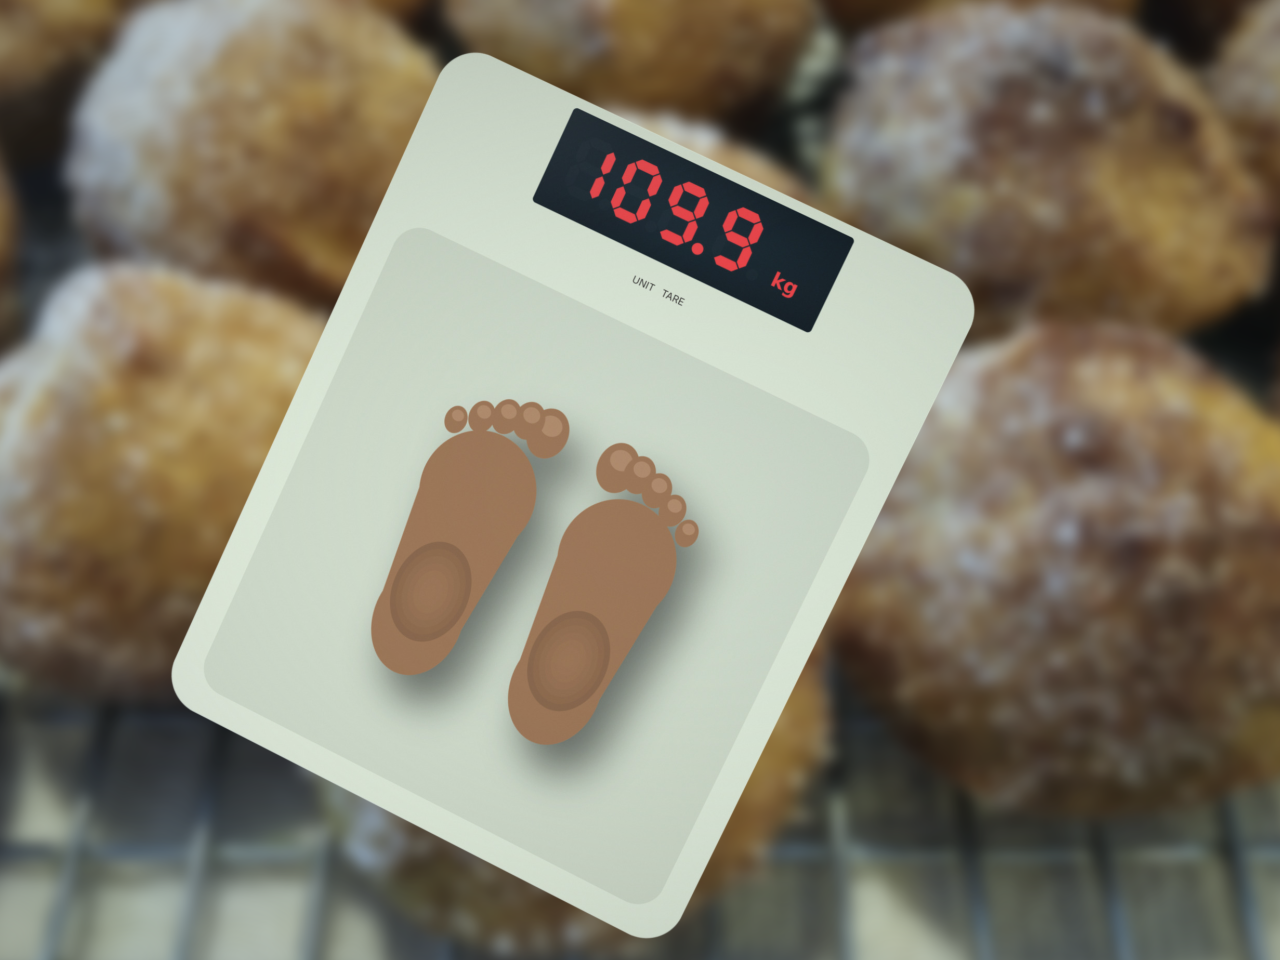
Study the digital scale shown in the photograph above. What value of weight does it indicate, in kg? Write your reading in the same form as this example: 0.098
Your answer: 109.9
